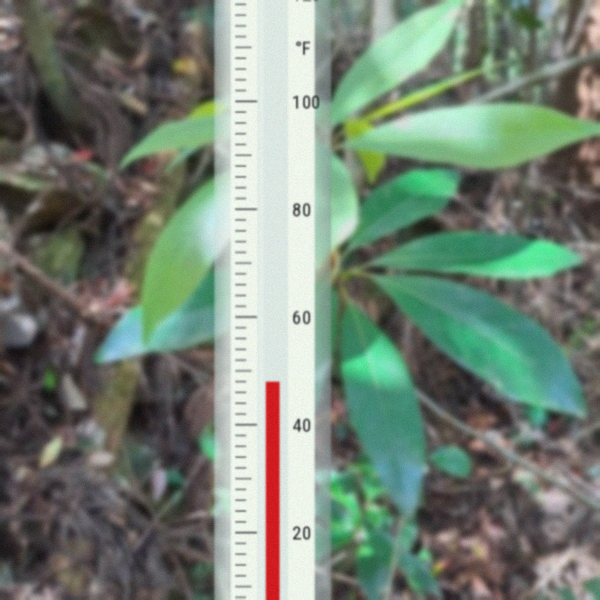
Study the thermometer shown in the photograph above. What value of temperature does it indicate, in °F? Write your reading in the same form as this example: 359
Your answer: 48
